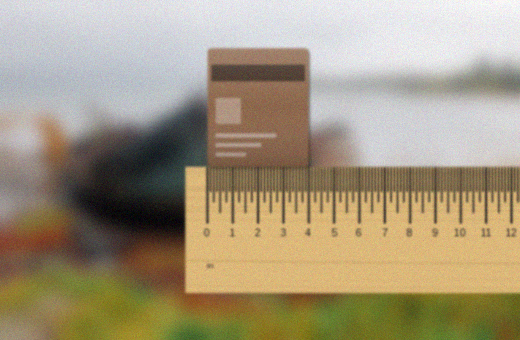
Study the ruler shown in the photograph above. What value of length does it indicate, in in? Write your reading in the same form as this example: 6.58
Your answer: 4
